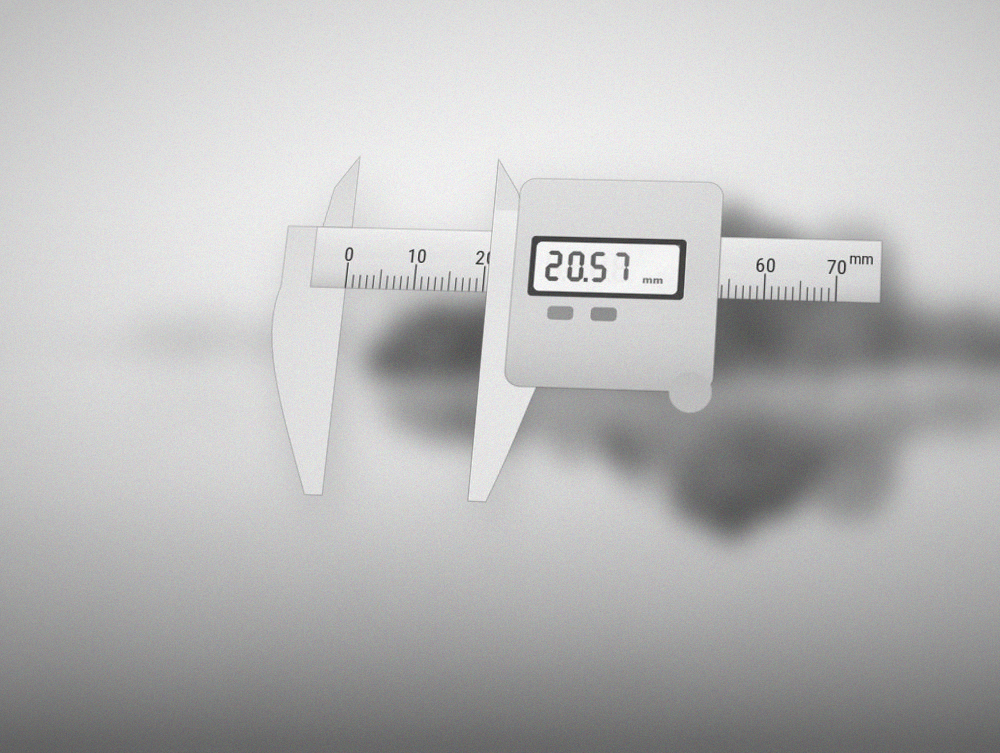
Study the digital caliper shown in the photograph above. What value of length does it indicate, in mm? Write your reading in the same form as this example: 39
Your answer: 20.57
